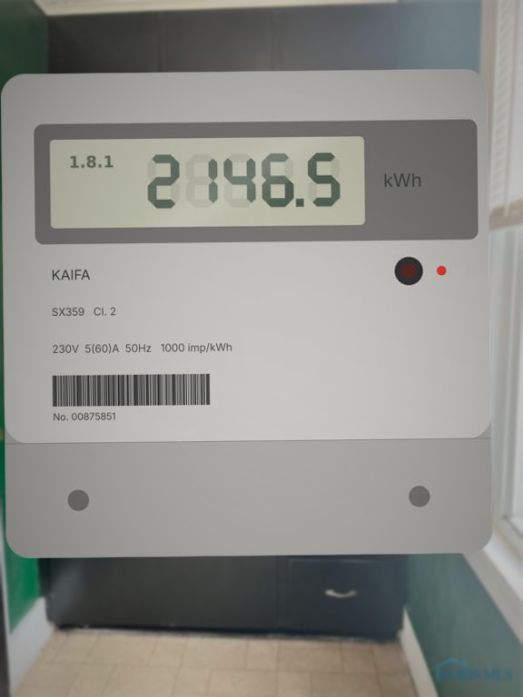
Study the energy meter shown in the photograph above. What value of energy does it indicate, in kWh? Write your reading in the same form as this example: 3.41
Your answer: 2146.5
